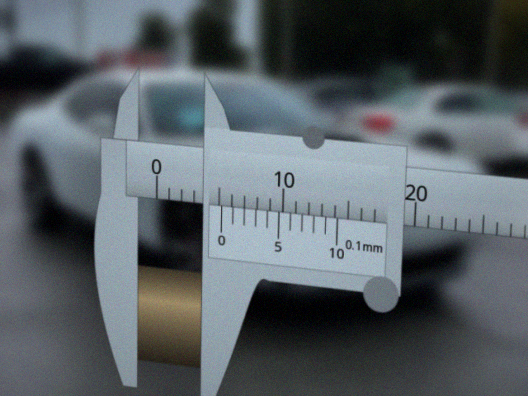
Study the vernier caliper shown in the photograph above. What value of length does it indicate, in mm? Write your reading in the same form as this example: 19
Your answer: 5.2
